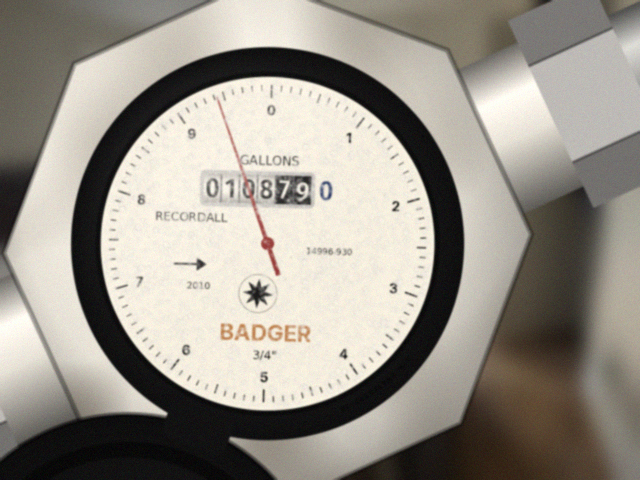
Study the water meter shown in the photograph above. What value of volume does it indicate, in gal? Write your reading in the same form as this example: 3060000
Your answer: 108789.4
